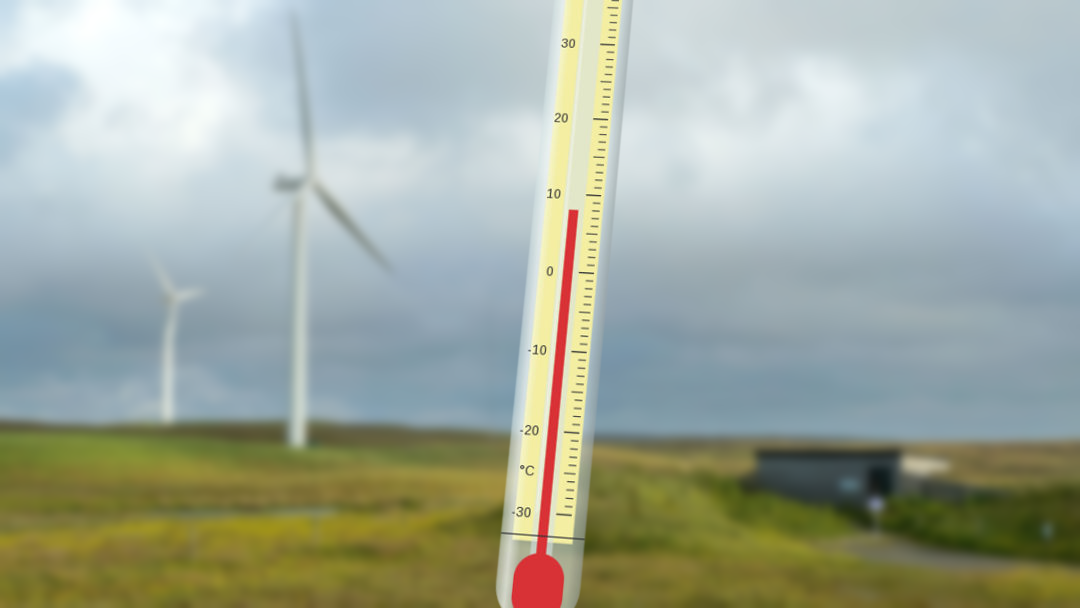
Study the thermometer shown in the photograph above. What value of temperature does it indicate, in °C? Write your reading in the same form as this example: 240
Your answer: 8
